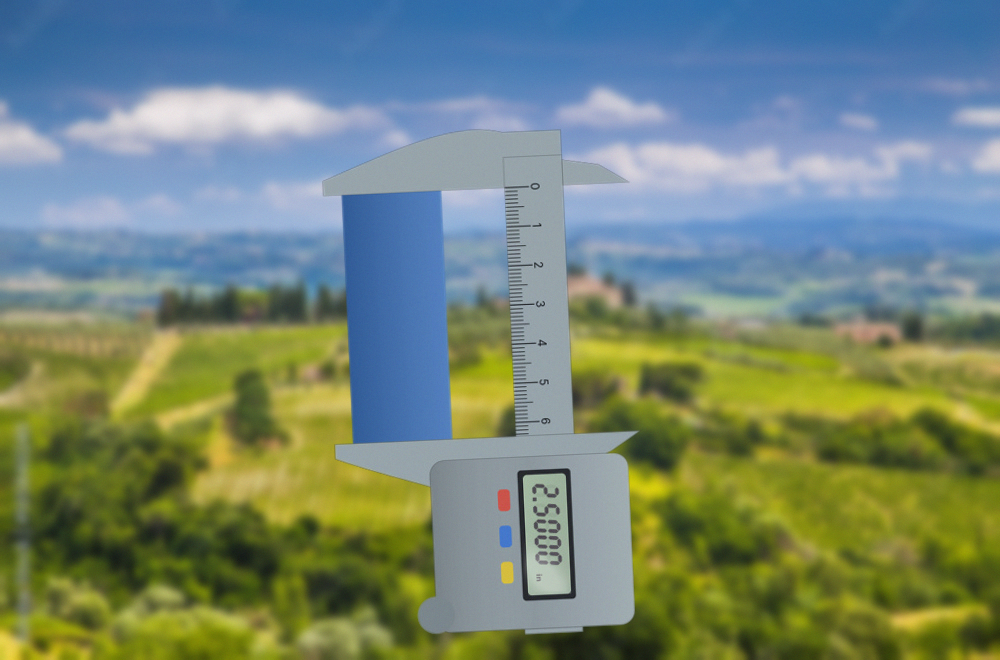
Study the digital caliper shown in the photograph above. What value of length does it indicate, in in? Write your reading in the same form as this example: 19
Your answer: 2.5000
